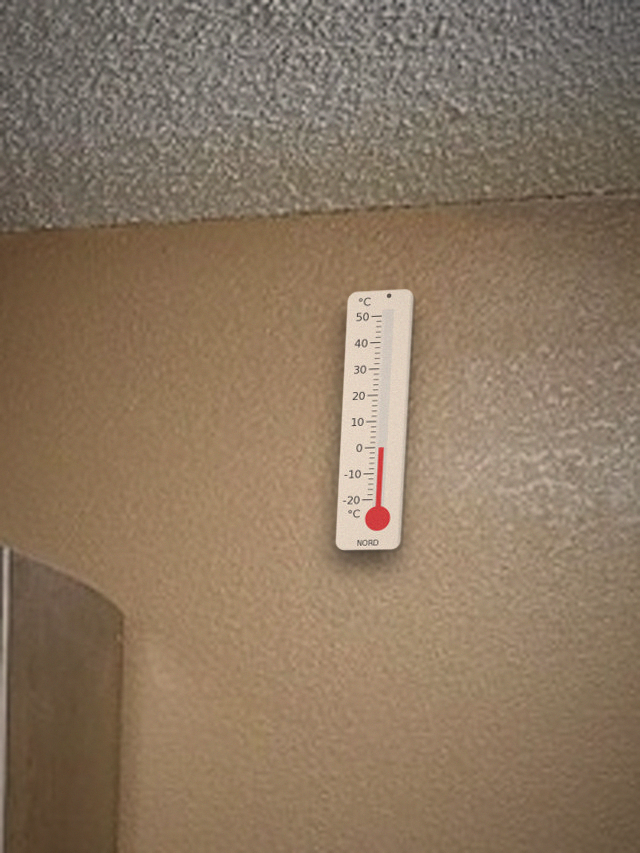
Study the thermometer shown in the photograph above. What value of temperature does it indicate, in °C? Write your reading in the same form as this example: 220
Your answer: 0
